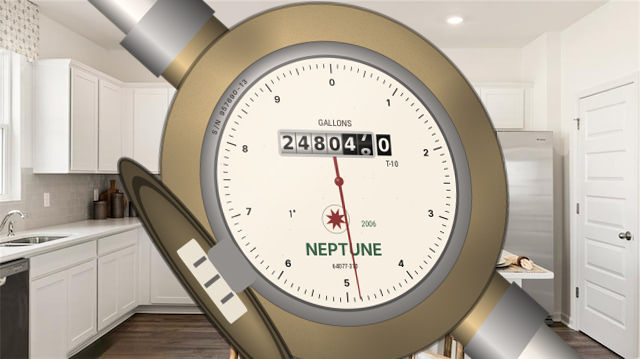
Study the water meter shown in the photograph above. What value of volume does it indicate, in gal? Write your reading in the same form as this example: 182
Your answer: 2480474.8
